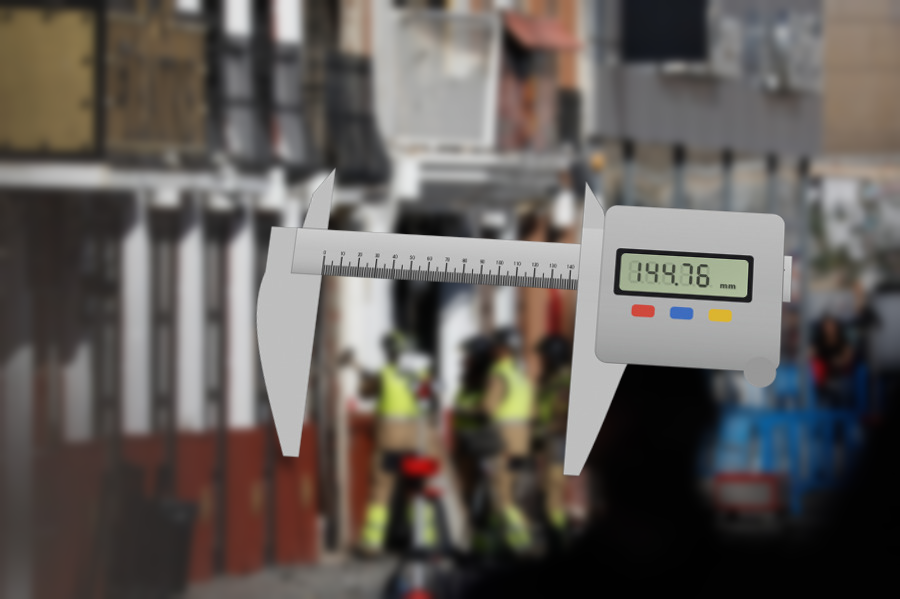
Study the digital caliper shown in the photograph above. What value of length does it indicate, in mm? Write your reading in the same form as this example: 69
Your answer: 144.76
